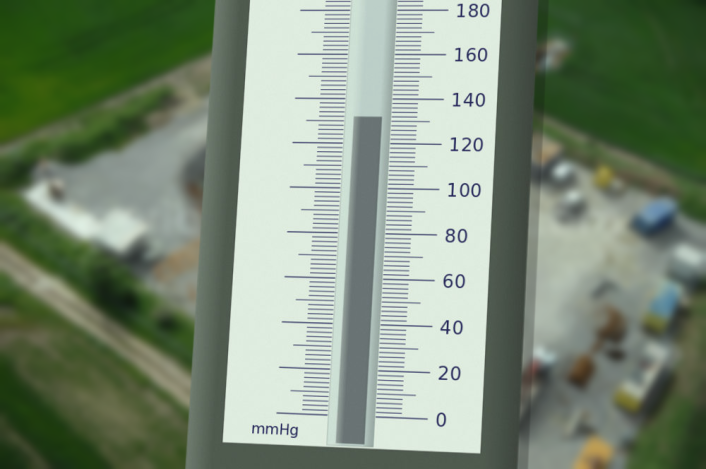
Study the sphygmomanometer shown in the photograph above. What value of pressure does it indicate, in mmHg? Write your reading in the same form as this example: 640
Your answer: 132
